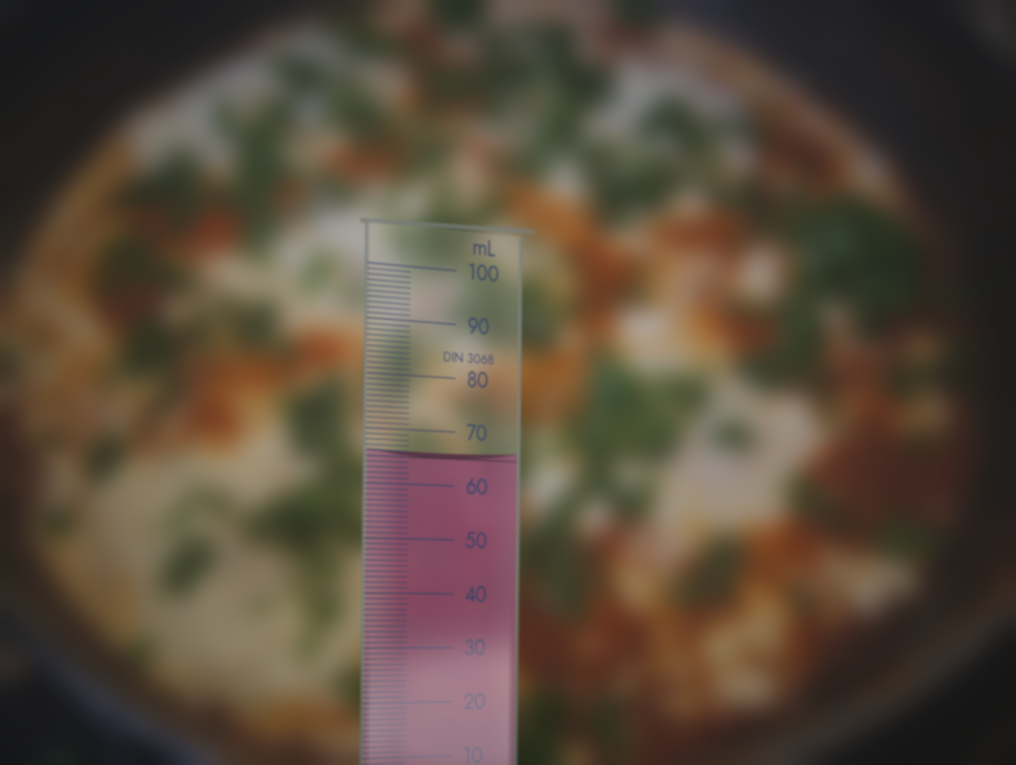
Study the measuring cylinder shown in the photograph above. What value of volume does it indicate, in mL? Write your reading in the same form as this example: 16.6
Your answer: 65
